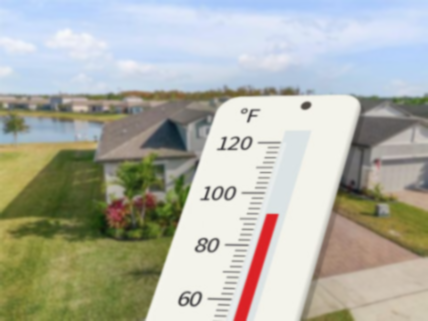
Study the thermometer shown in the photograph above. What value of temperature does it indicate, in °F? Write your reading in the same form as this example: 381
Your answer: 92
